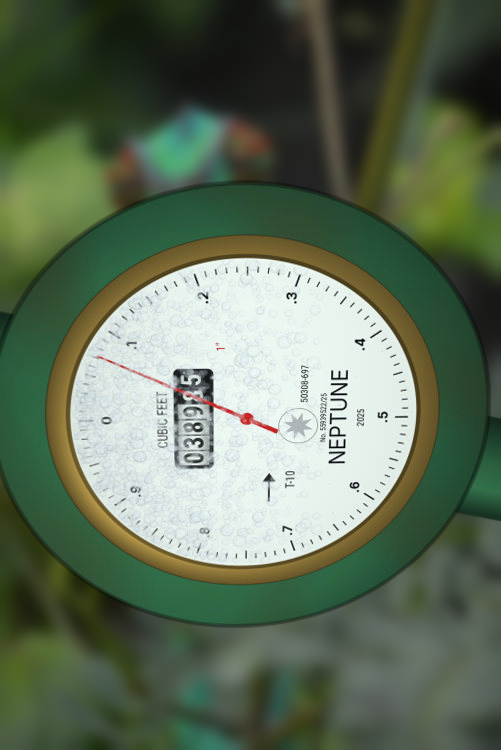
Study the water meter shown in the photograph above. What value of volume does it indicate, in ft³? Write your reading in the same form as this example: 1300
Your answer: 38985.07
